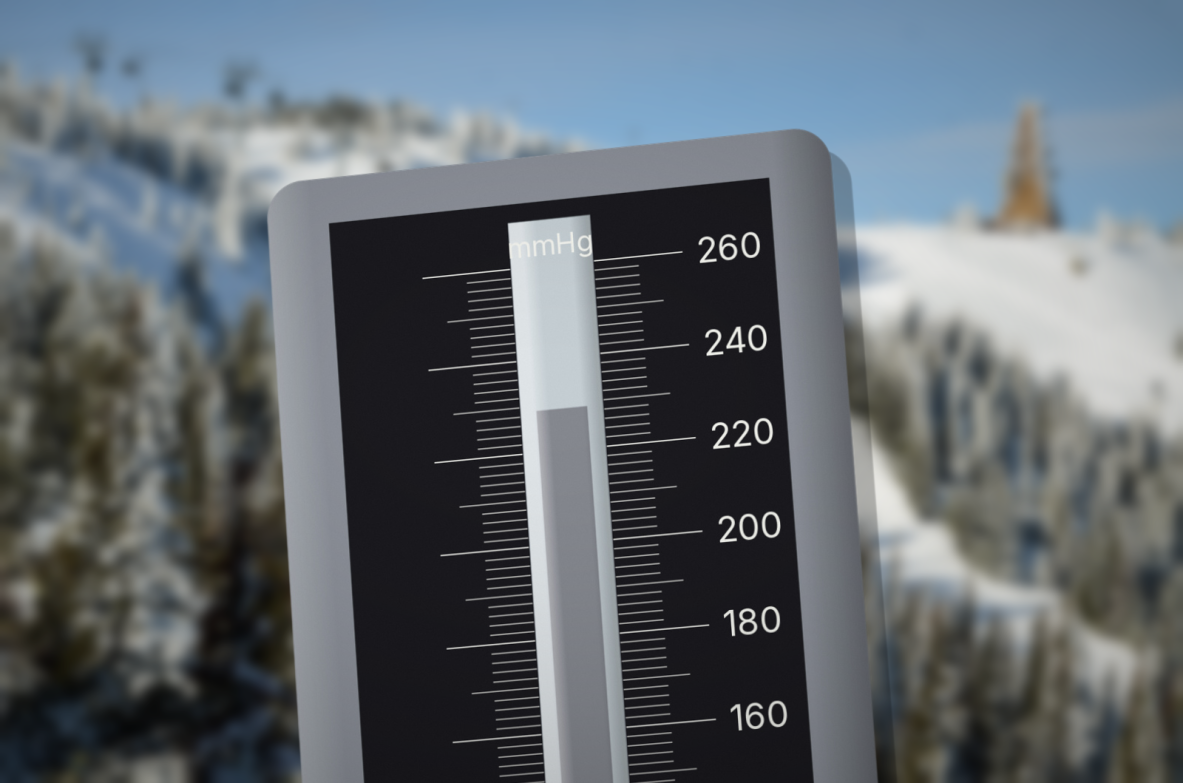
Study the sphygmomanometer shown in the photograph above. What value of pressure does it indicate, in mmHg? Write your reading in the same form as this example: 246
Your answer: 229
